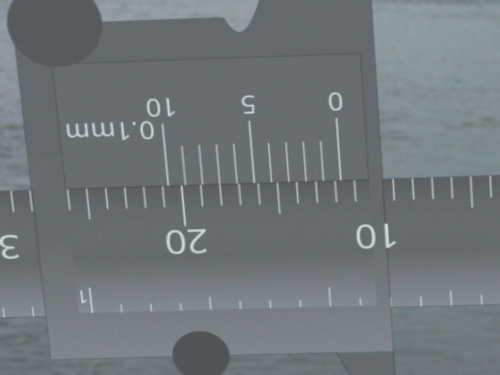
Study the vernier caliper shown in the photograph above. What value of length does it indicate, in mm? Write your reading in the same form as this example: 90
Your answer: 11.7
